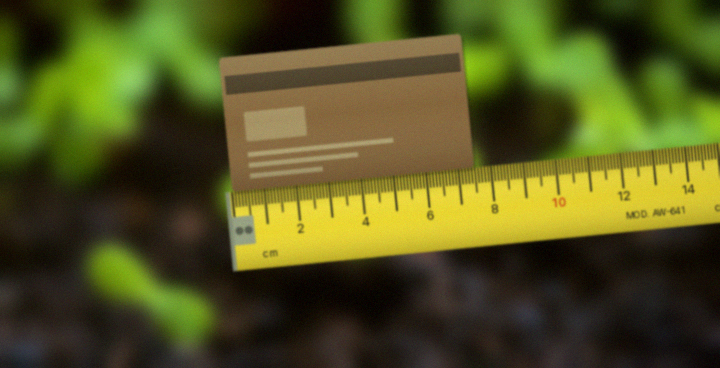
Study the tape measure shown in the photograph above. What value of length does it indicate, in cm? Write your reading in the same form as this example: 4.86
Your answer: 7.5
